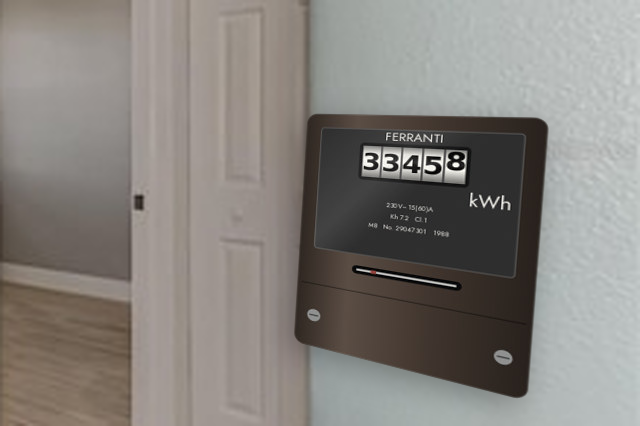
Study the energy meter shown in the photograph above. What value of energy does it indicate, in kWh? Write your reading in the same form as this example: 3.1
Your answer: 33458
